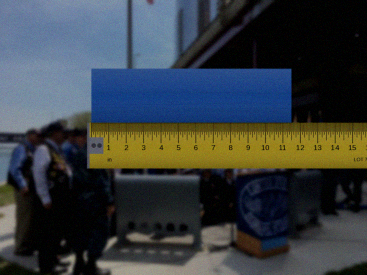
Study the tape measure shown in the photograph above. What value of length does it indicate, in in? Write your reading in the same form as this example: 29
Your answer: 11.5
